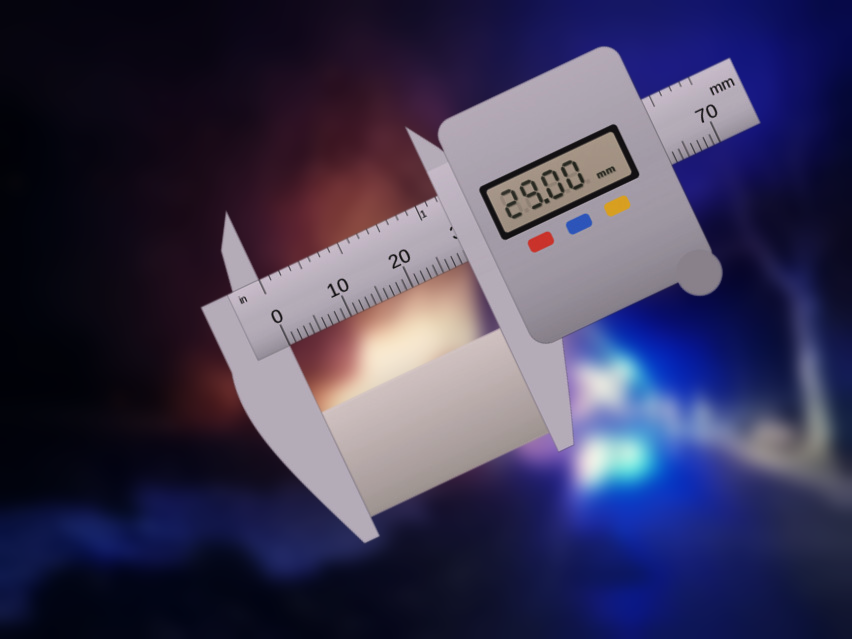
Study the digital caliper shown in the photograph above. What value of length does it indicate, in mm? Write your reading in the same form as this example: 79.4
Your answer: 29.00
